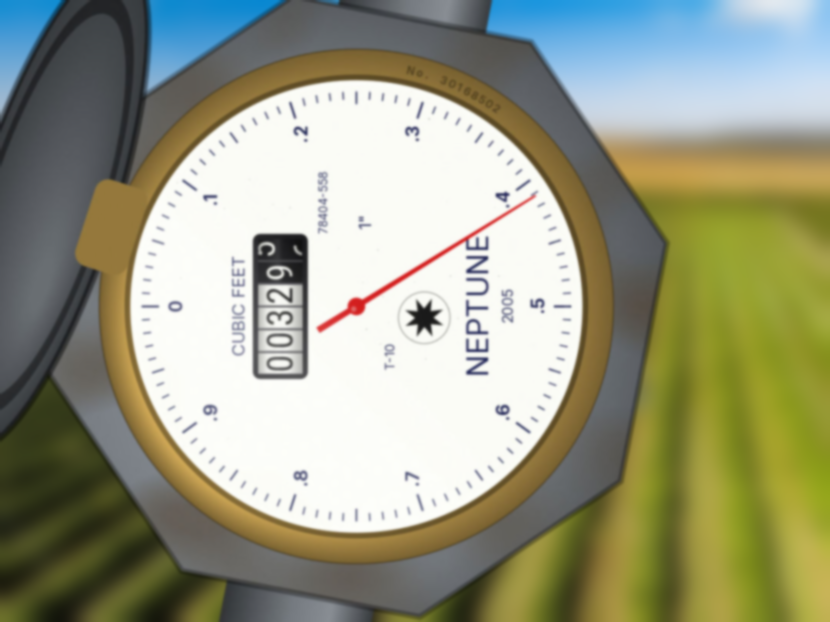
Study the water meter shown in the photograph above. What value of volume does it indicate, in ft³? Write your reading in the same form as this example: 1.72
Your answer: 3295.41
